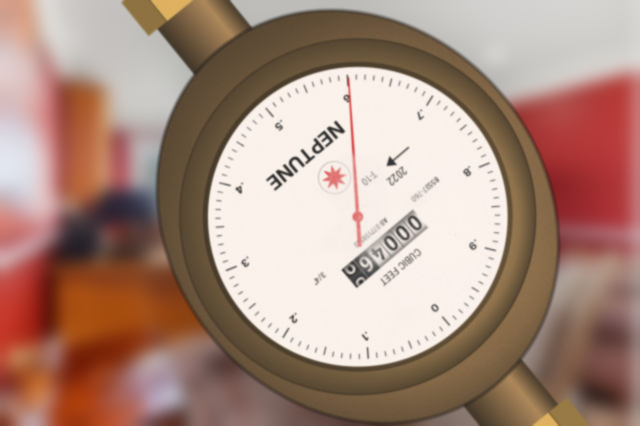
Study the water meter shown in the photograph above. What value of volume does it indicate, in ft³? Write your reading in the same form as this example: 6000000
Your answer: 468.60
